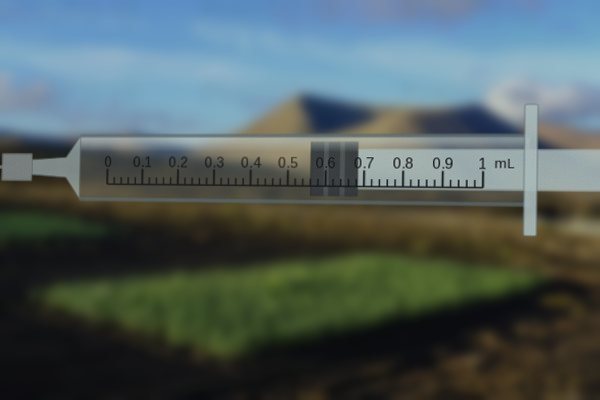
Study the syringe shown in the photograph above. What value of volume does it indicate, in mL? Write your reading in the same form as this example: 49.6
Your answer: 0.56
